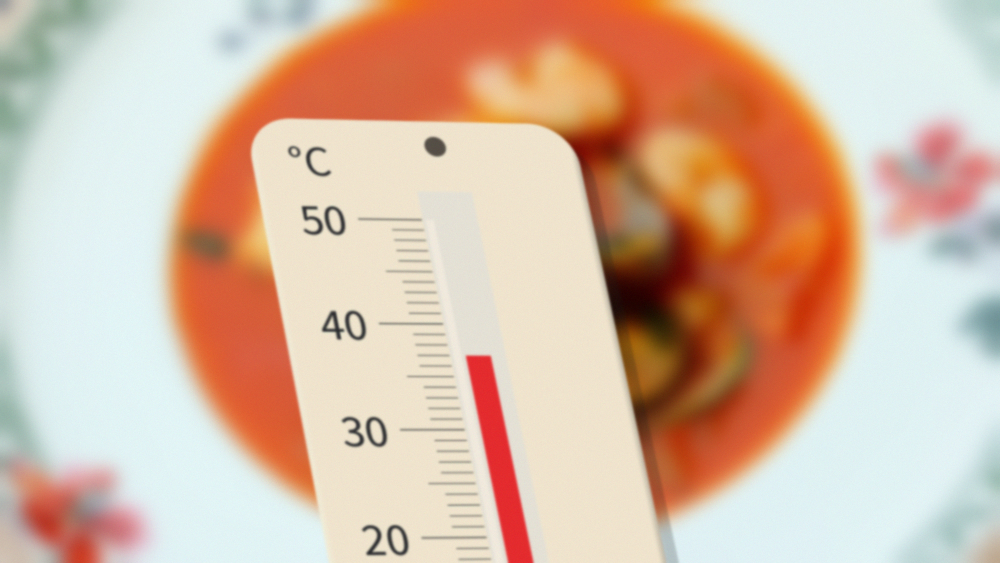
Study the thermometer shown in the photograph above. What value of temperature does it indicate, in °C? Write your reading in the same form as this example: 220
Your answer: 37
